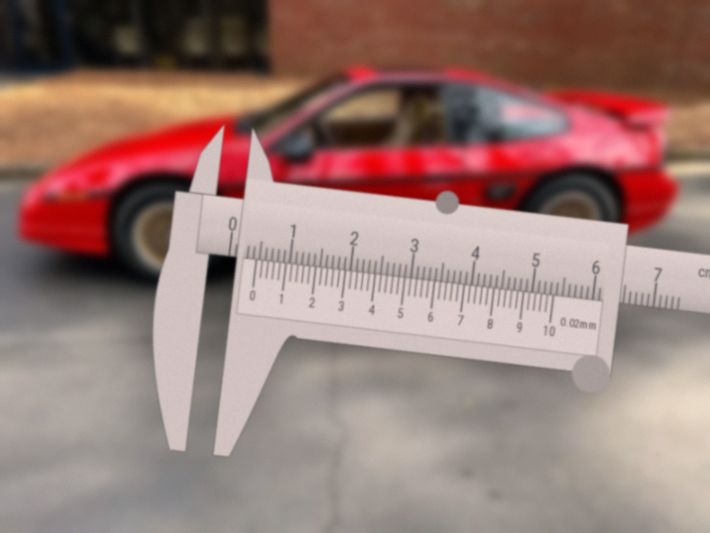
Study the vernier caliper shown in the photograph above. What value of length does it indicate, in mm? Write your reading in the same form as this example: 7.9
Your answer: 4.5
